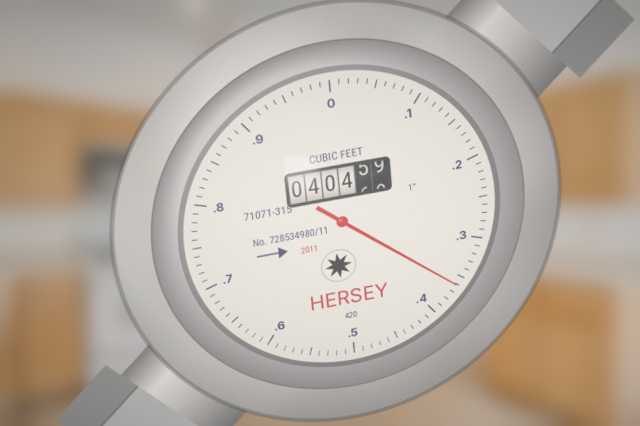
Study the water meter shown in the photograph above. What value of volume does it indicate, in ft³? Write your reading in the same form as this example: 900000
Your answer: 40459.36
